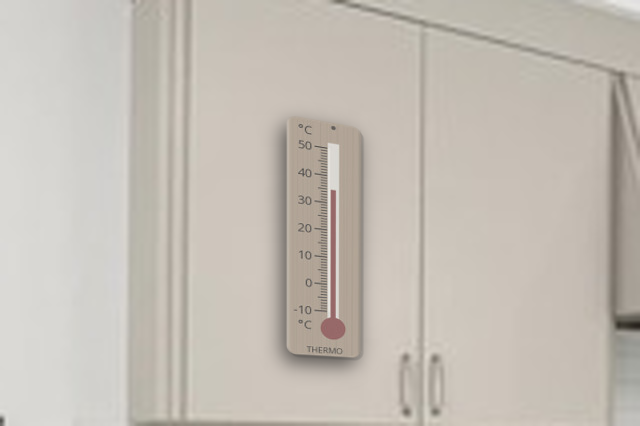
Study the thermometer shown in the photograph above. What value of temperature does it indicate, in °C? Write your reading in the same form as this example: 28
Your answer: 35
